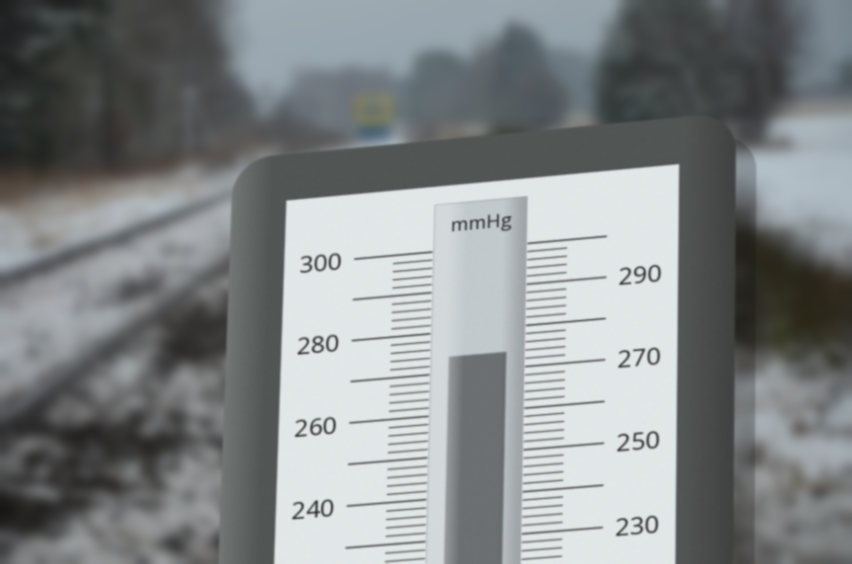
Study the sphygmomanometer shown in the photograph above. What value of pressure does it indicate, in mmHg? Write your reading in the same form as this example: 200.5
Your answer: 274
